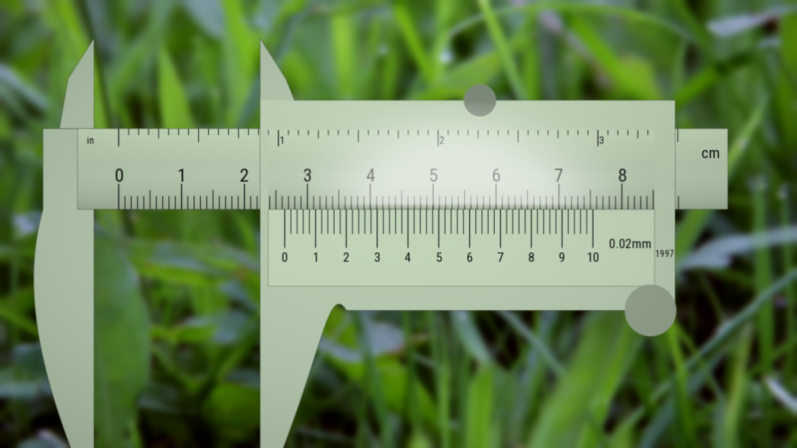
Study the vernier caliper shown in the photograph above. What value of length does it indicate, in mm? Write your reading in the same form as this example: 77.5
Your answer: 26.4
